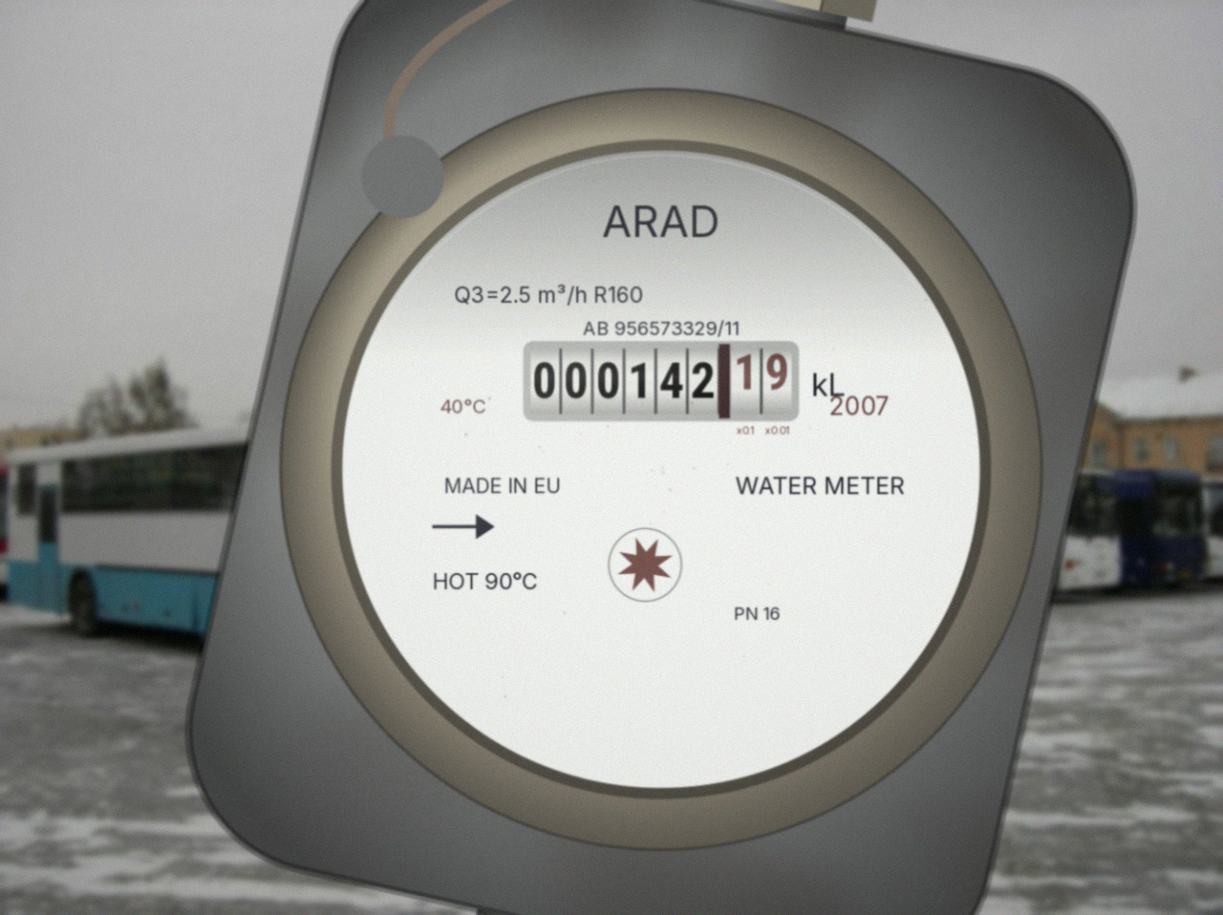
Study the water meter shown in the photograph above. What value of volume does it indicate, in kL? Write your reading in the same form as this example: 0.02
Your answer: 142.19
